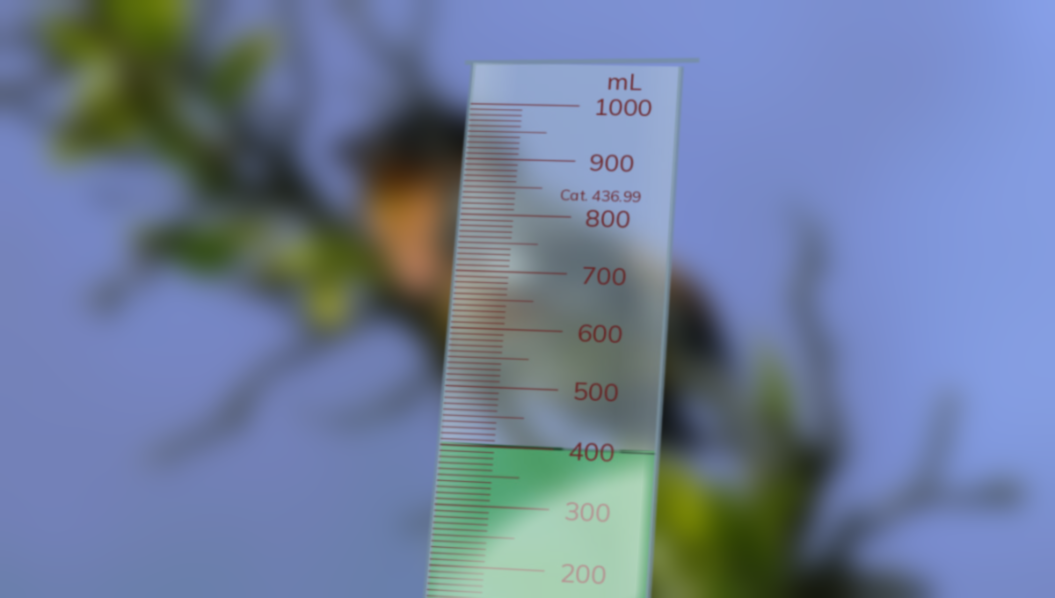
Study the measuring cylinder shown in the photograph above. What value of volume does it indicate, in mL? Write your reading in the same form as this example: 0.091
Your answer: 400
